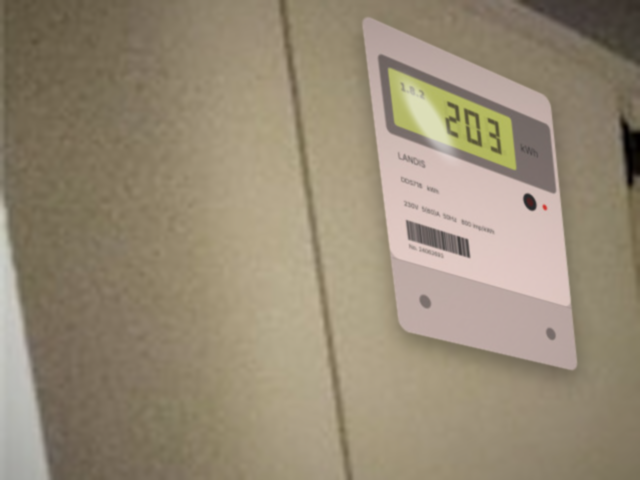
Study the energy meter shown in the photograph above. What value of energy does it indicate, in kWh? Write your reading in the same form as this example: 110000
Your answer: 203
